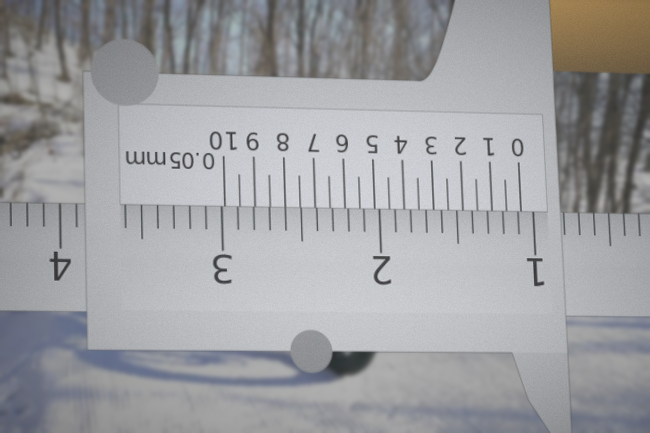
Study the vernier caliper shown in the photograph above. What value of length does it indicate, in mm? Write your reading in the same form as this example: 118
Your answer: 10.8
